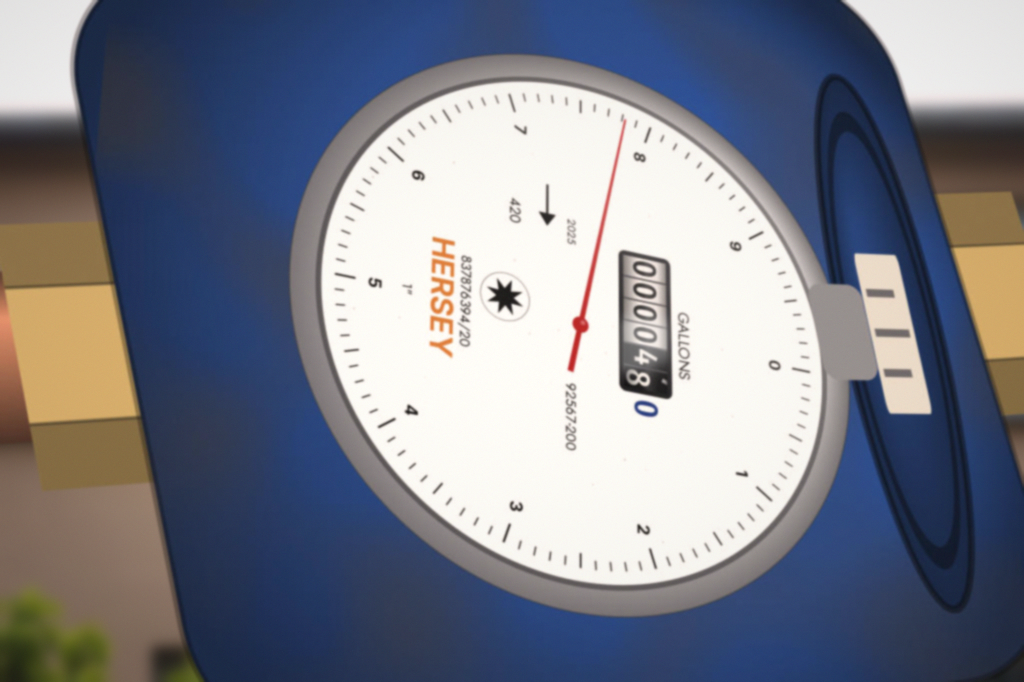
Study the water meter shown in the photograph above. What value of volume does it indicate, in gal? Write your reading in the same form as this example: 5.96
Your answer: 477.8
